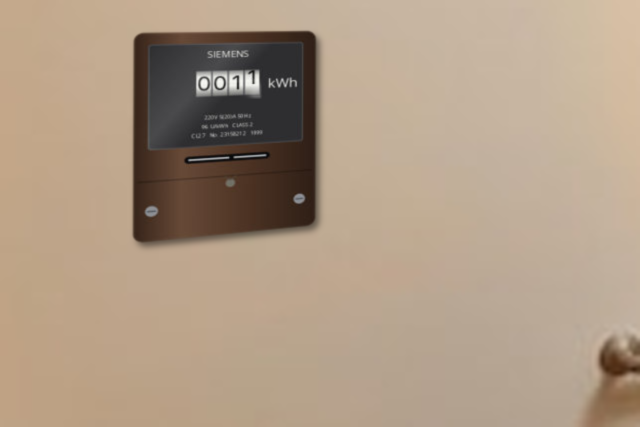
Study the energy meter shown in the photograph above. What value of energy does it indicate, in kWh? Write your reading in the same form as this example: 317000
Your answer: 11
